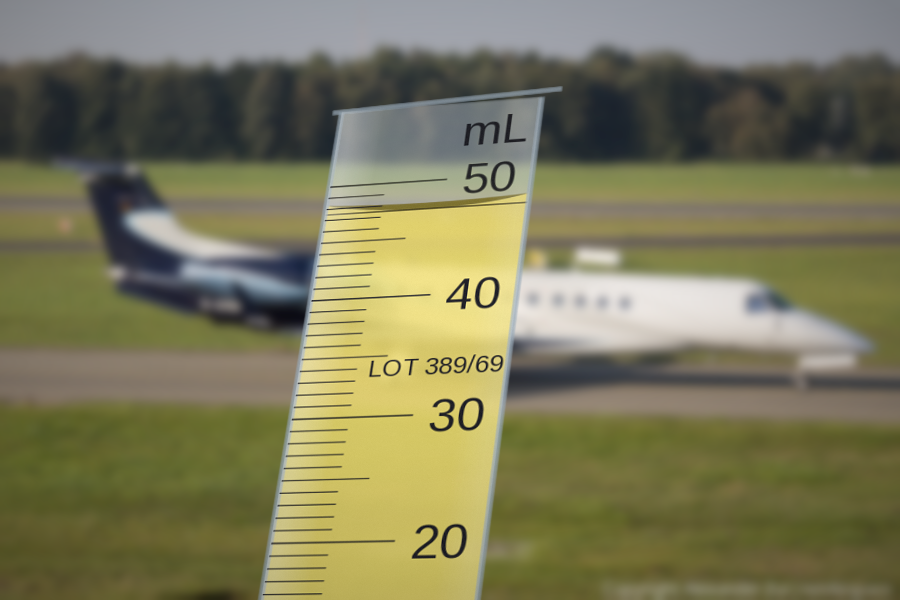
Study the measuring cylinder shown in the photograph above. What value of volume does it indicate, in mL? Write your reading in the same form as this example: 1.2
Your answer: 47.5
